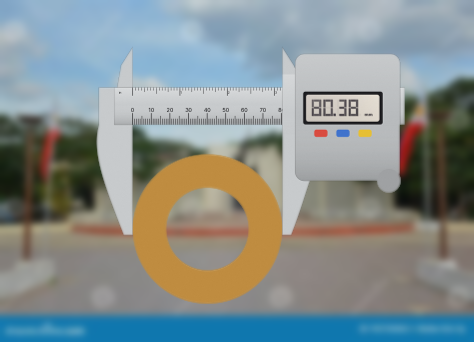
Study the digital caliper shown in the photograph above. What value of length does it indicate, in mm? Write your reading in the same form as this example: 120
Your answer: 80.38
